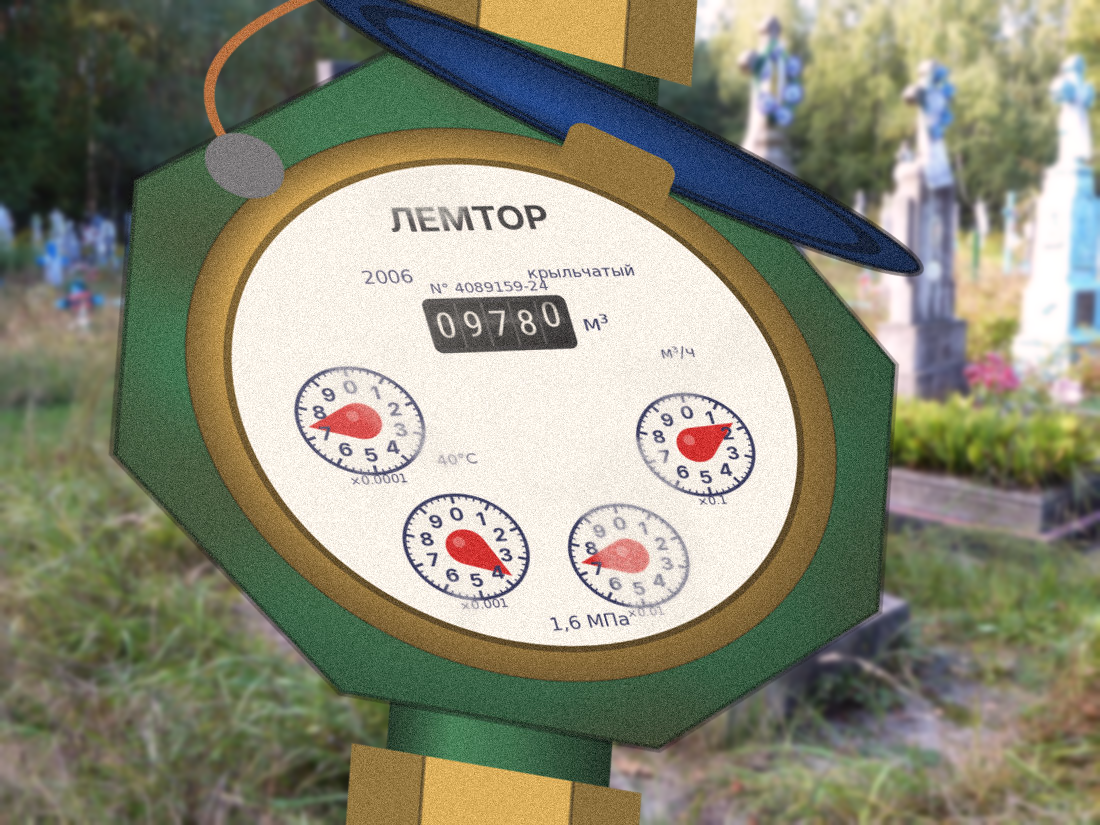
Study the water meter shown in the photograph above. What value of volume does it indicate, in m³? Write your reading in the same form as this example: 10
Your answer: 9780.1737
